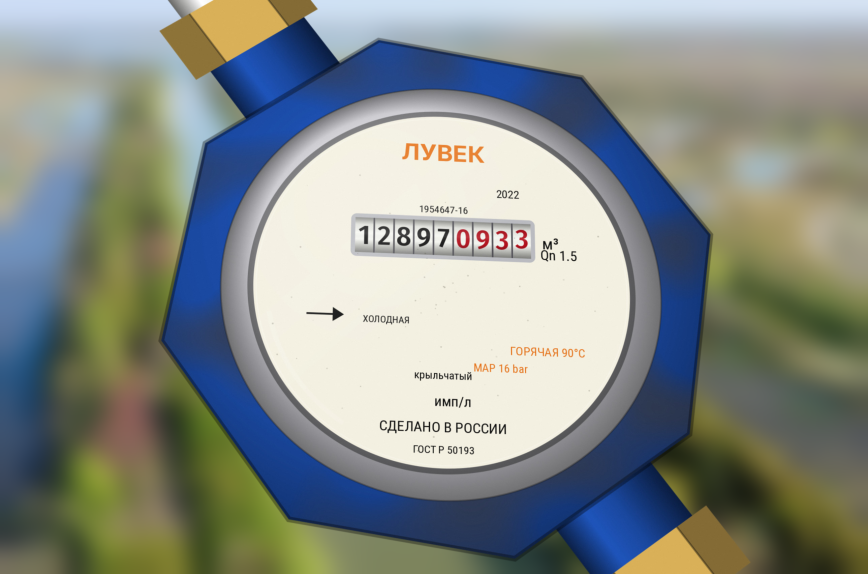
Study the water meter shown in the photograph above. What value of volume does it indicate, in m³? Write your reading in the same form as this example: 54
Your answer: 12897.0933
